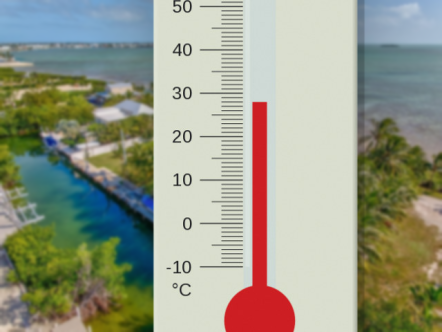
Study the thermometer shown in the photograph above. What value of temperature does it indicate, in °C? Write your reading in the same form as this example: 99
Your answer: 28
